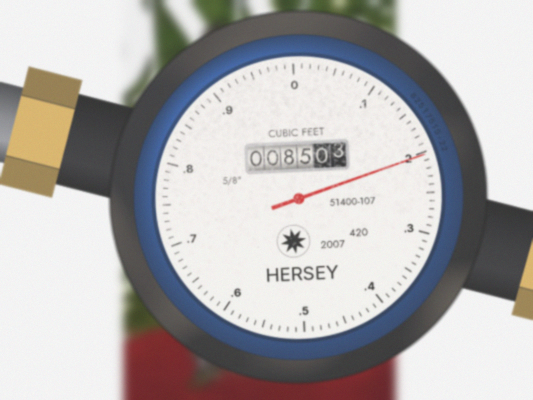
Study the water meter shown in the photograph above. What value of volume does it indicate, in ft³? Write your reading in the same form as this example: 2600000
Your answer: 8503.20
